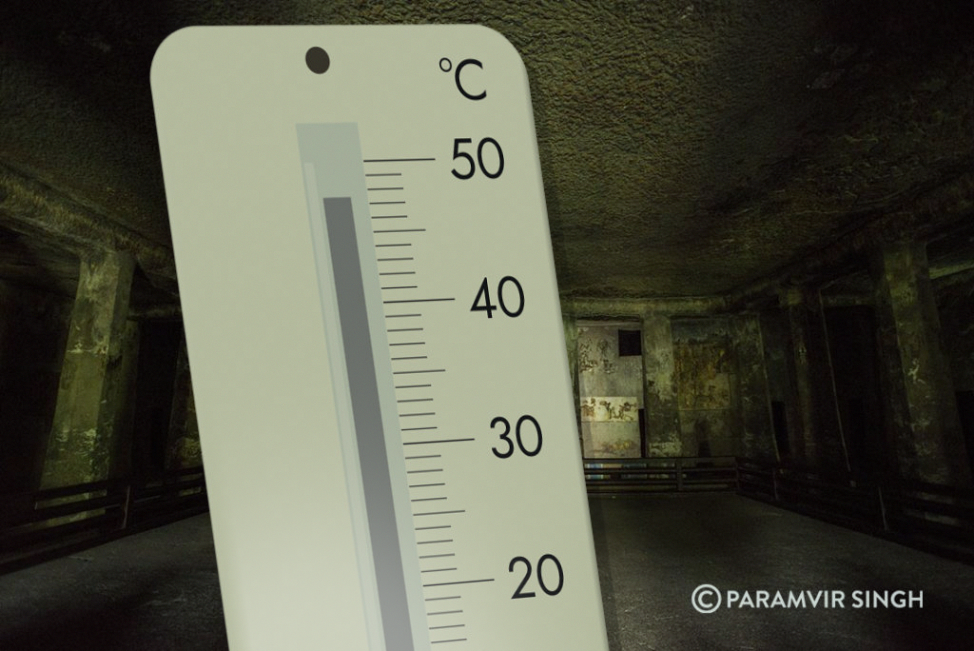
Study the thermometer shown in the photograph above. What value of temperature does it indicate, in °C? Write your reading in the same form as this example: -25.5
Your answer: 47.5
